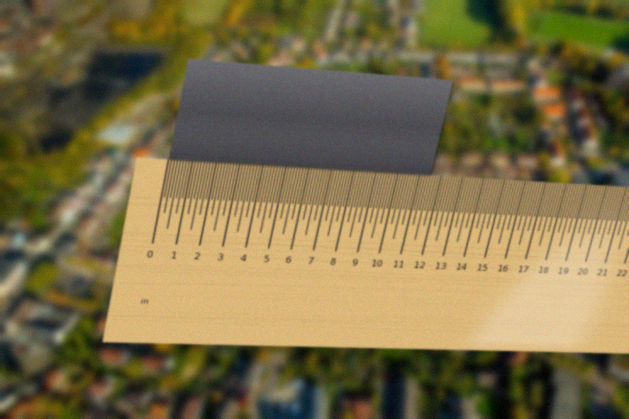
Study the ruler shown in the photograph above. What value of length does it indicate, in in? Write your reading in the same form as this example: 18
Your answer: 11.5
